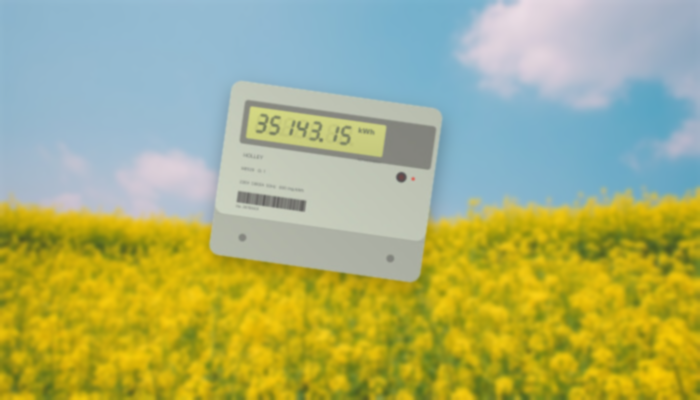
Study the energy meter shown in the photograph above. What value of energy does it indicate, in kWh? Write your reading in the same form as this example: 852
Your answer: 35143.15
